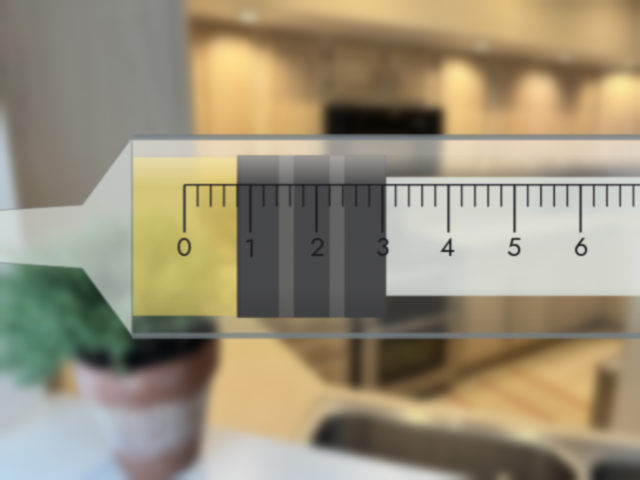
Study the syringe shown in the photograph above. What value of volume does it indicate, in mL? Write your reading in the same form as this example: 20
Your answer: 0.8
